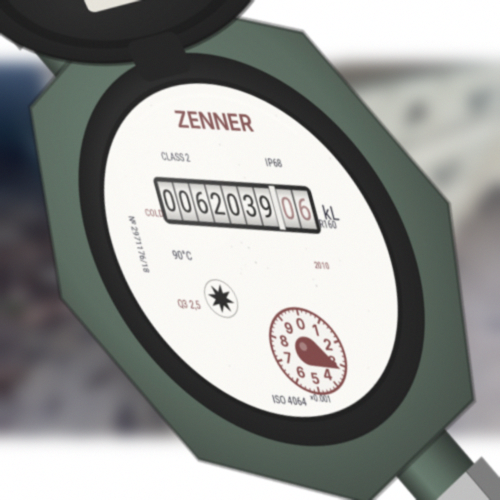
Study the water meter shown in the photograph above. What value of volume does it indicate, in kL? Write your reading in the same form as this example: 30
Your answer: 62039.063
